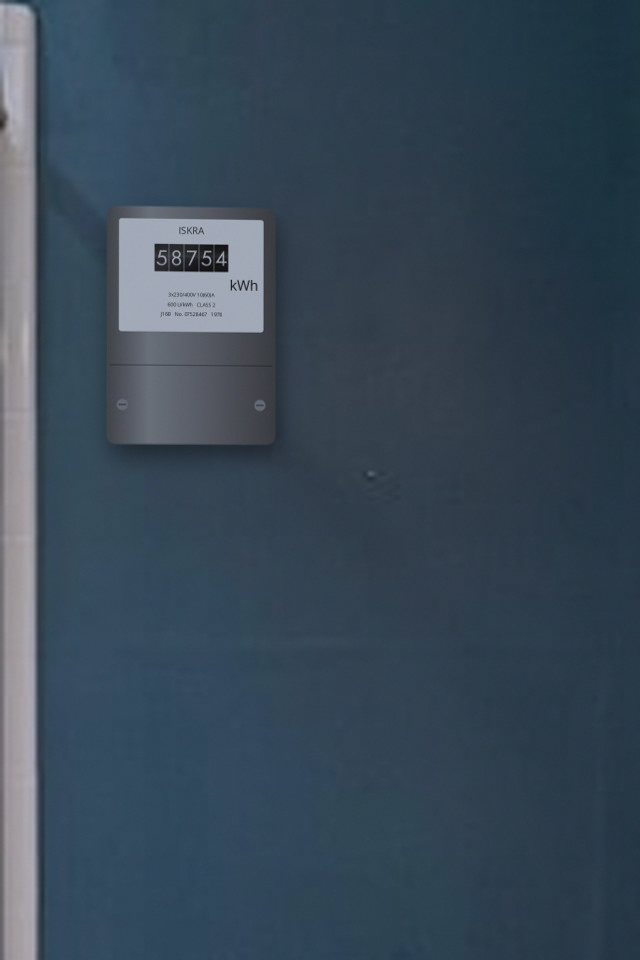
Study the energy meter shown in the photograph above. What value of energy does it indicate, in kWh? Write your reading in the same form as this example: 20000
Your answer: 58754
